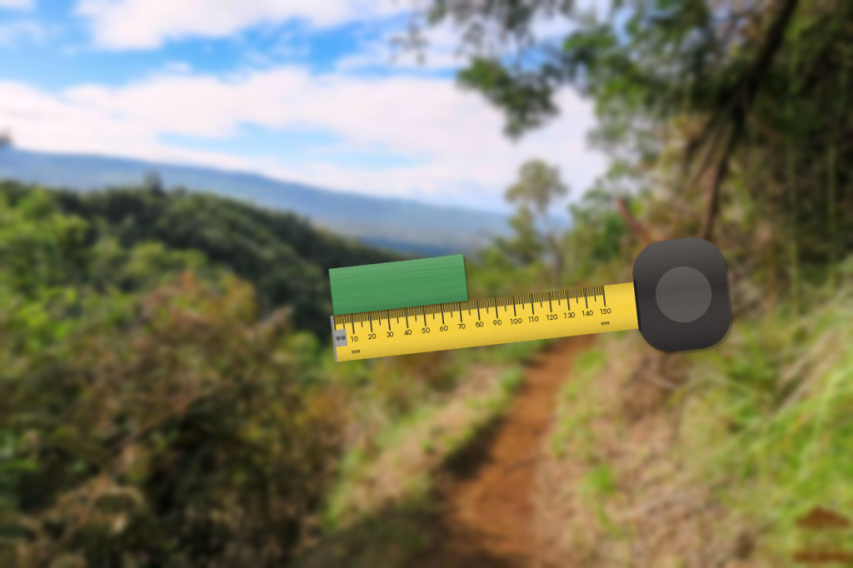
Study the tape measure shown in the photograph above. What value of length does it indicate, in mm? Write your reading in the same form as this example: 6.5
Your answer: 75
